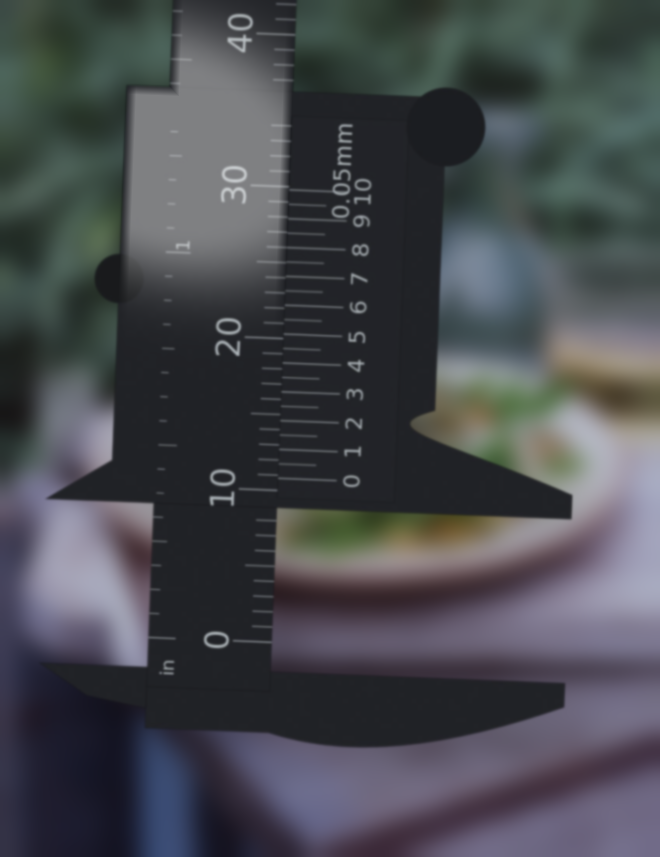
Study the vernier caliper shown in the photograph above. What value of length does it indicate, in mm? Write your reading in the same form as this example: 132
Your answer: 10.8
